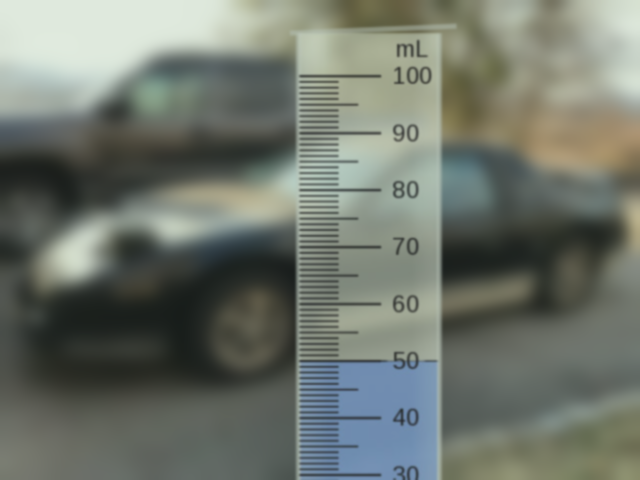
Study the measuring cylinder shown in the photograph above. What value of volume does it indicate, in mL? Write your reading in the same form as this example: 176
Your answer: 50
